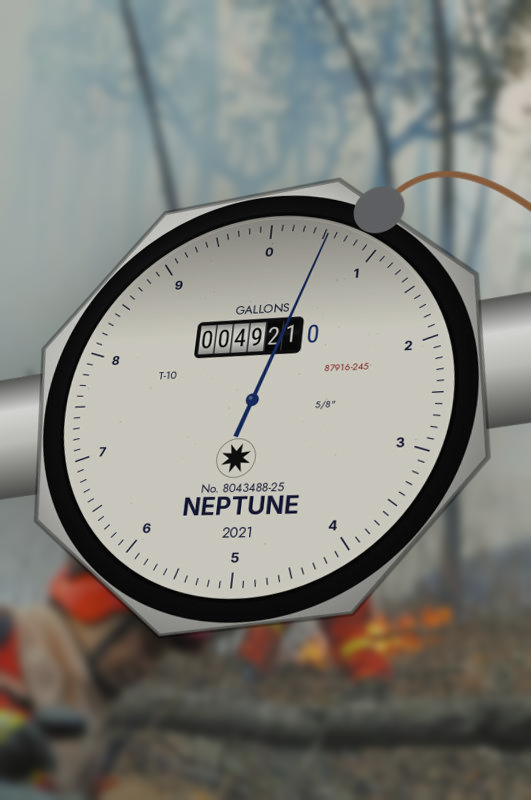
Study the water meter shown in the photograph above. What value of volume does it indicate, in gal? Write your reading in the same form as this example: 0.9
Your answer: 49210.5
